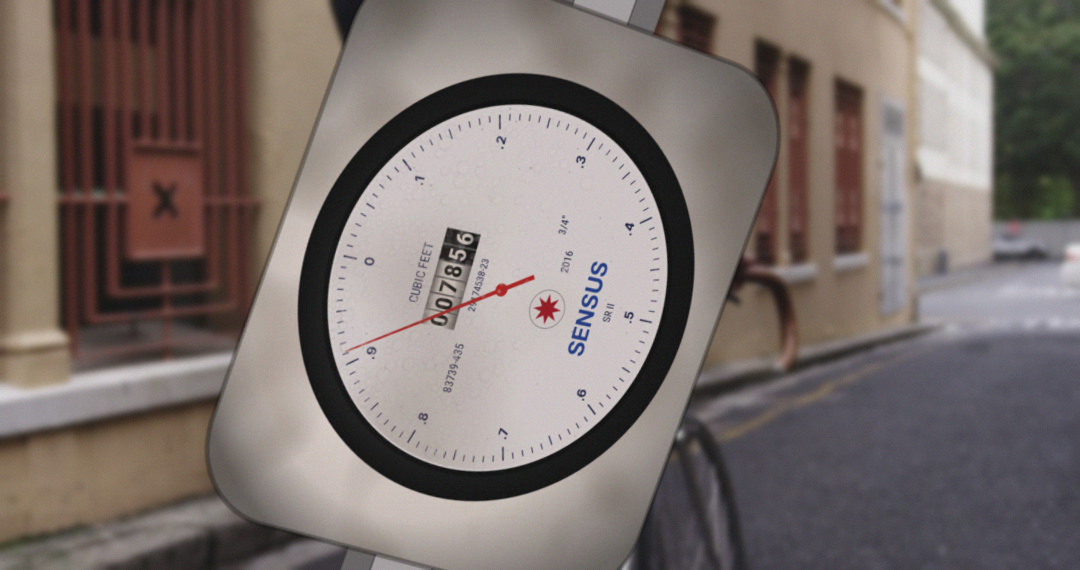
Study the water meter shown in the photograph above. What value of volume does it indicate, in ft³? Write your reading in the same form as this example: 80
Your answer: 7855.91
